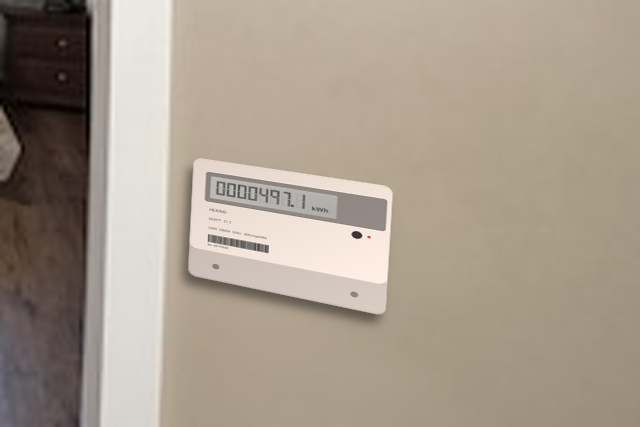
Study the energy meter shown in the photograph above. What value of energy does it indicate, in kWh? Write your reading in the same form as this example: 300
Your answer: 497.1
